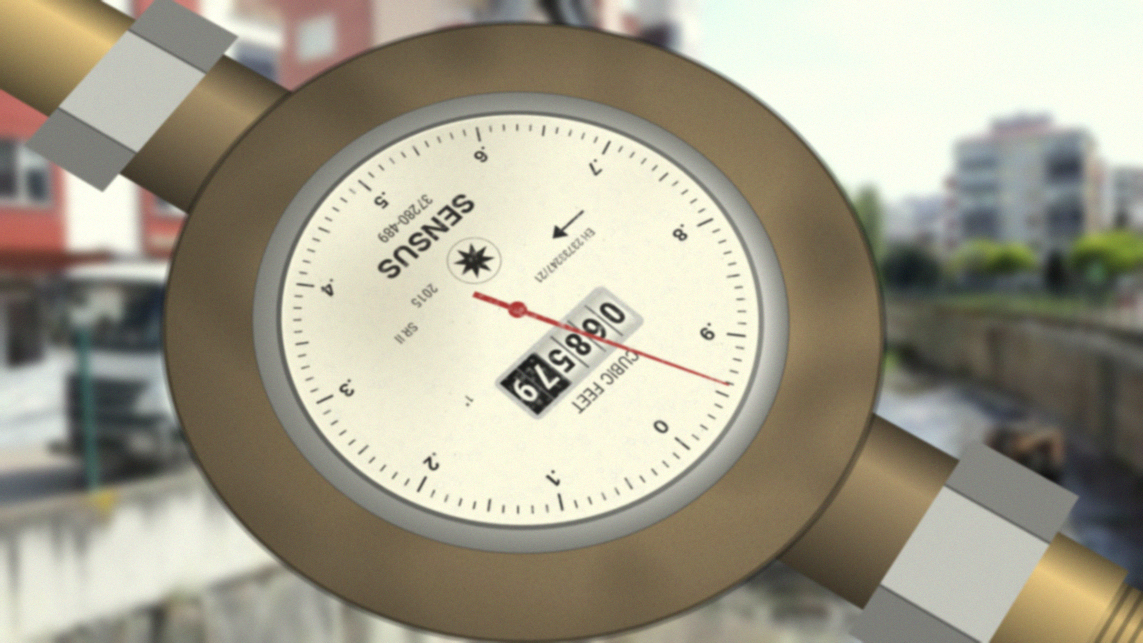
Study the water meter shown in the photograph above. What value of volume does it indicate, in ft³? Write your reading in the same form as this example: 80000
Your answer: 68578.94
